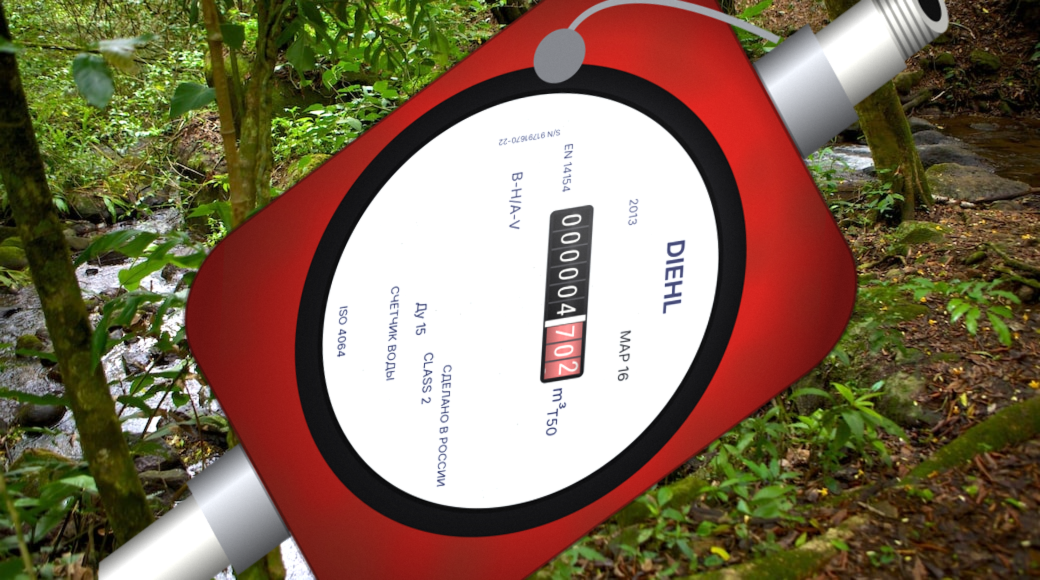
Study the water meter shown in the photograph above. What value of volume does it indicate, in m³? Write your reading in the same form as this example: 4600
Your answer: 4.702
